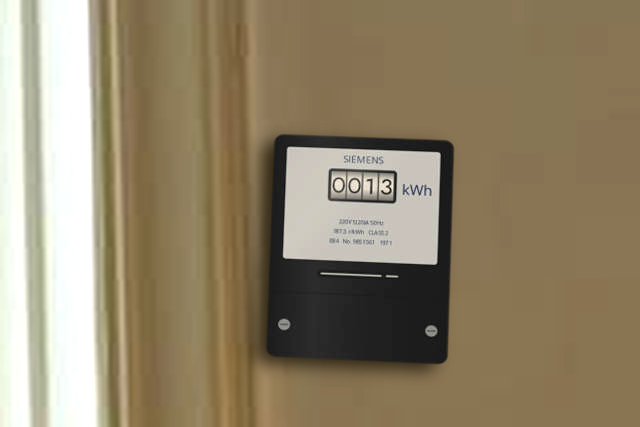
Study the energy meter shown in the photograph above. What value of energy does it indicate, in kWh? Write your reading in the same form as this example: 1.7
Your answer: 13
